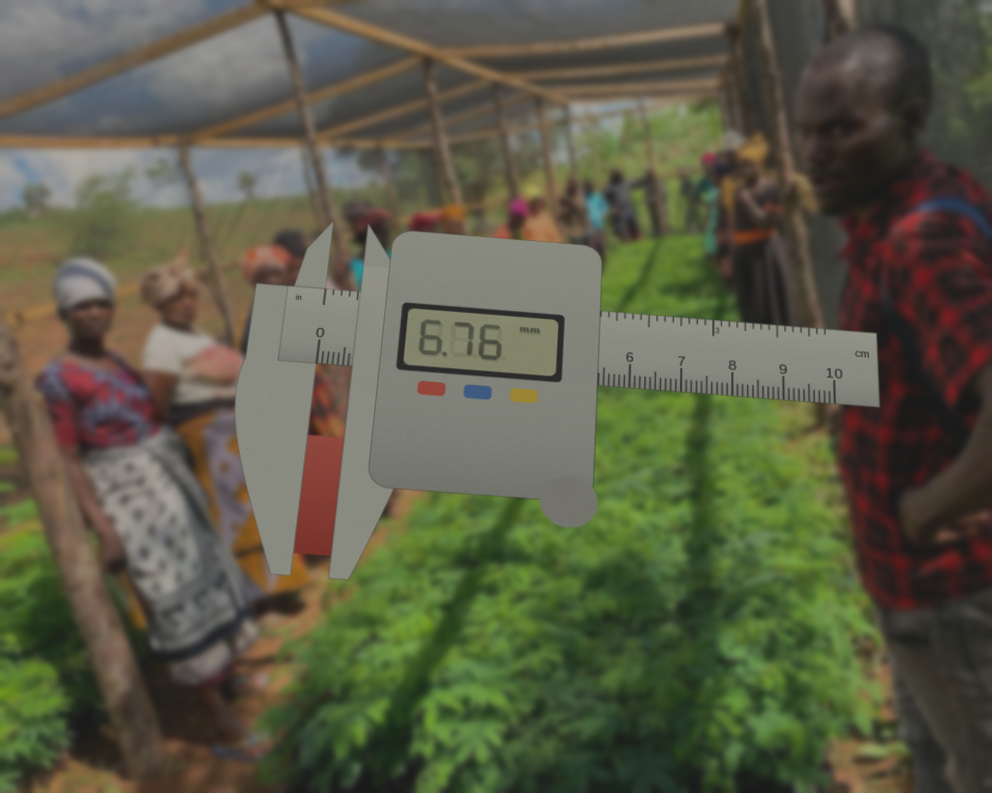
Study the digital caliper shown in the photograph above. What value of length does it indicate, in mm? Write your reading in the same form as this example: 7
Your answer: 6.76
